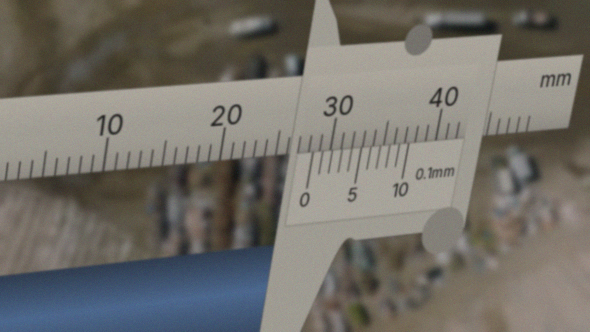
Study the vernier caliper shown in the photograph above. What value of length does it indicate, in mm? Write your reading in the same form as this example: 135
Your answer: 28.4
